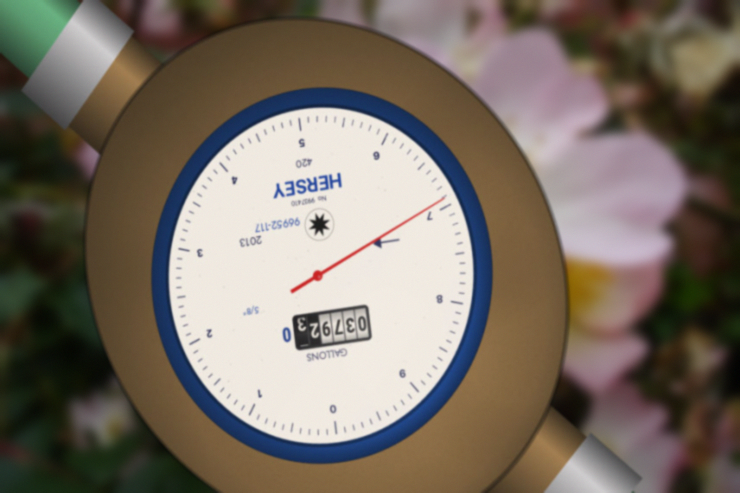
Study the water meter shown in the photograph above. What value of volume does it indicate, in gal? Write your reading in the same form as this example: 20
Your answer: 379226.9
